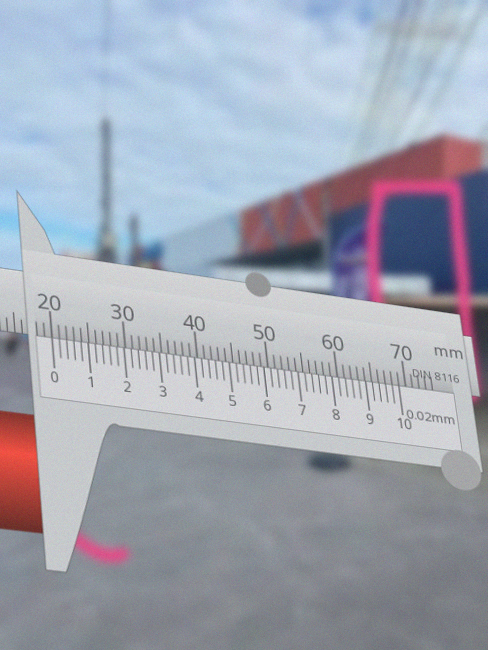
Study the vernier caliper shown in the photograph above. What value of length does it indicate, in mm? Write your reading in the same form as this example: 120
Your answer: 20.0
